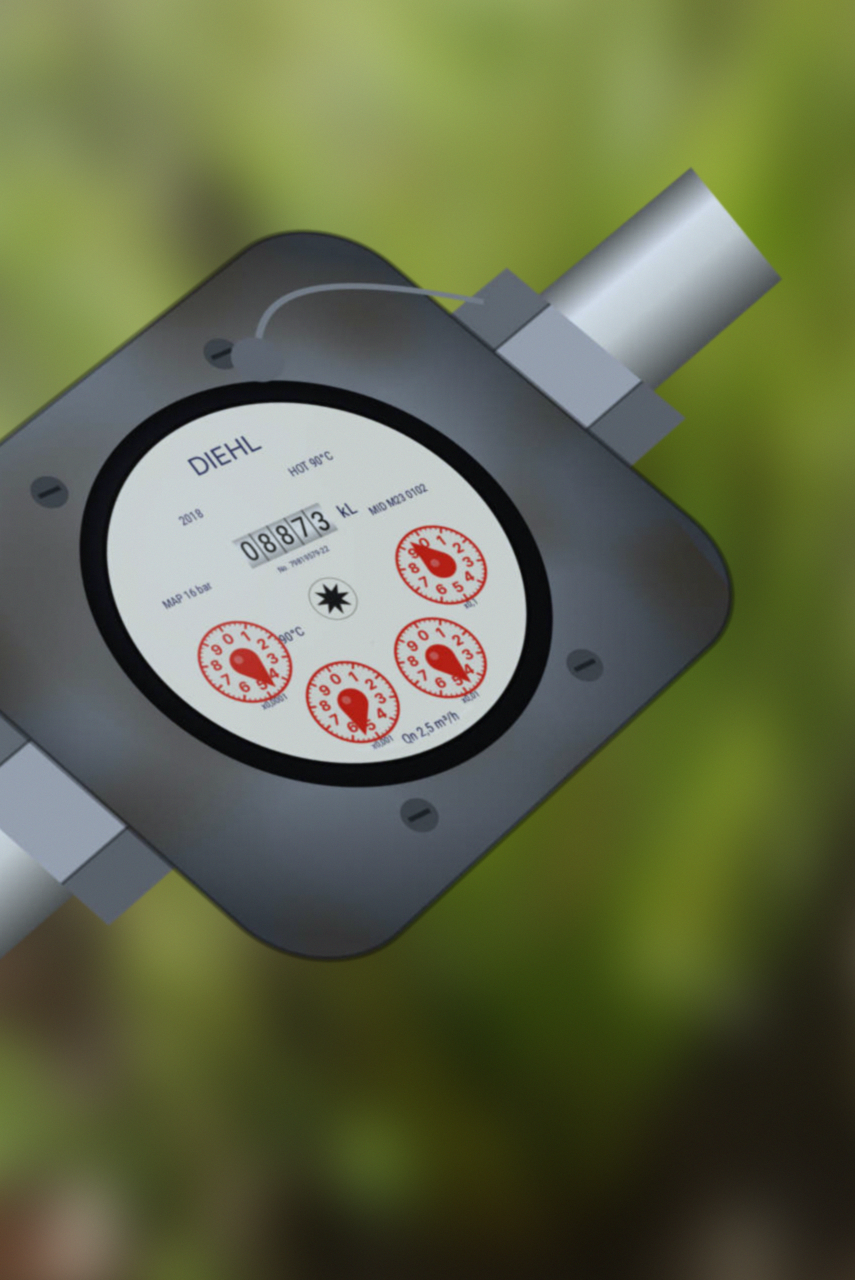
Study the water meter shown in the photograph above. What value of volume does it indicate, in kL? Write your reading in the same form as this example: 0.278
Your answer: 8872.9454
